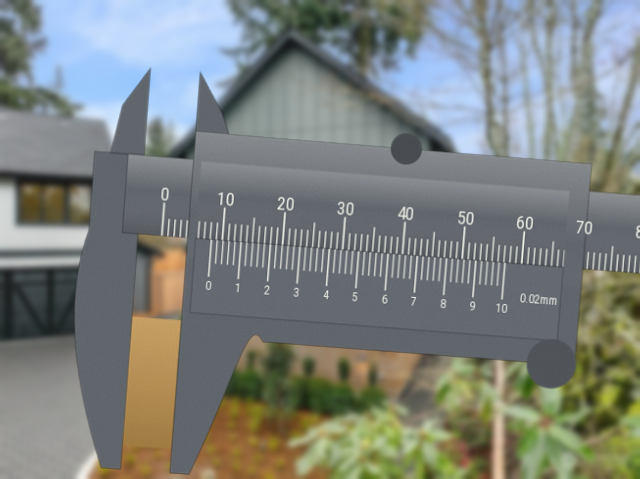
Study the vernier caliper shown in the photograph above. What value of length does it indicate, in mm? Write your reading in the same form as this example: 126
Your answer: 8.2
